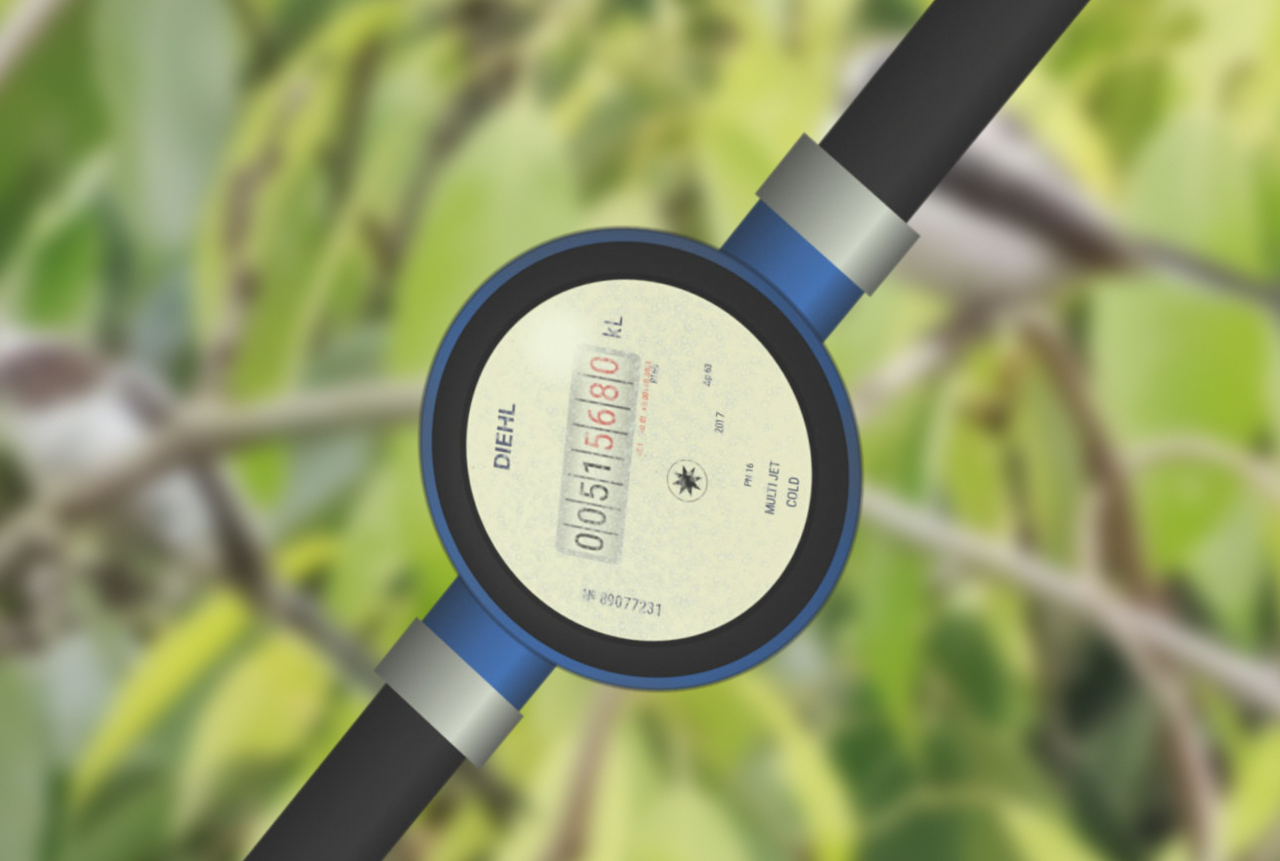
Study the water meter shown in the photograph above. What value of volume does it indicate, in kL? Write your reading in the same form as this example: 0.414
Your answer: 51.5680
